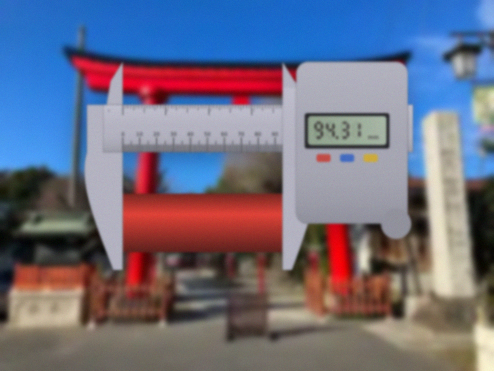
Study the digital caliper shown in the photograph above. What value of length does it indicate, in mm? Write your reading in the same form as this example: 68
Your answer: 94.31
